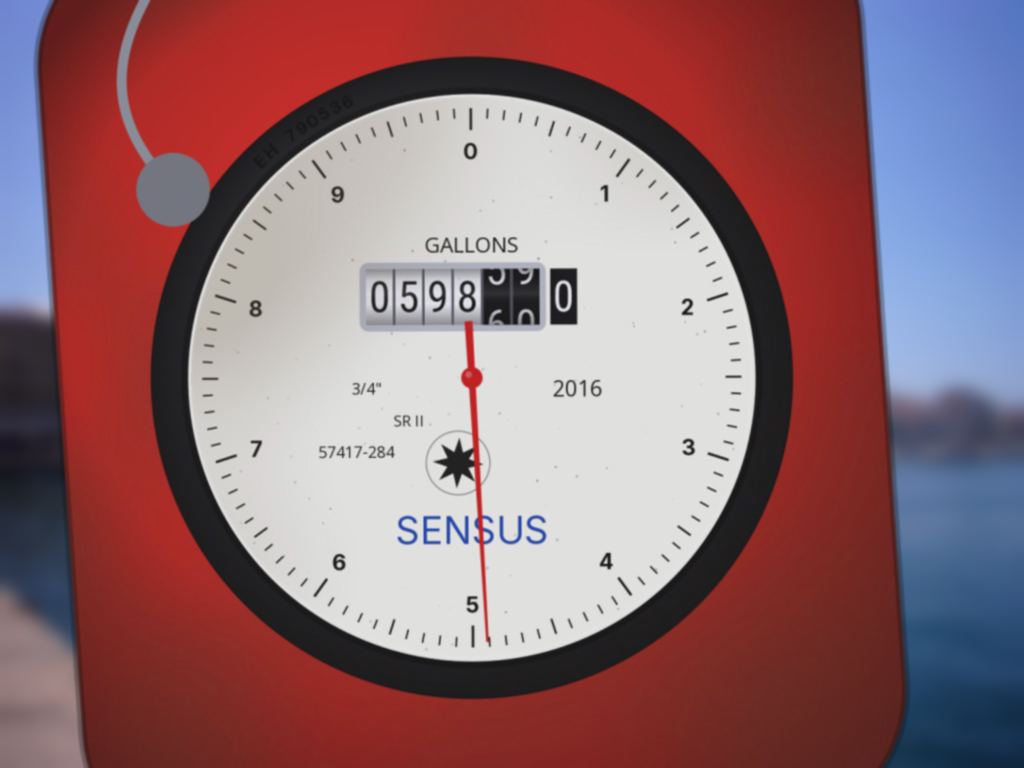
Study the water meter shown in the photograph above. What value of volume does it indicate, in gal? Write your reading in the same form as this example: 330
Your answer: 598594.9
